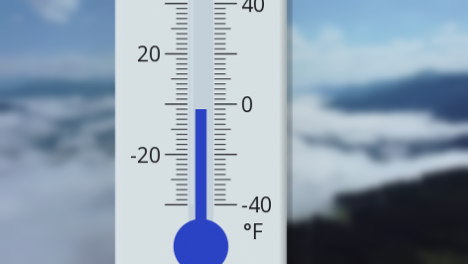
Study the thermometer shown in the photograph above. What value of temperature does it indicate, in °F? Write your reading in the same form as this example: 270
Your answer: -2
